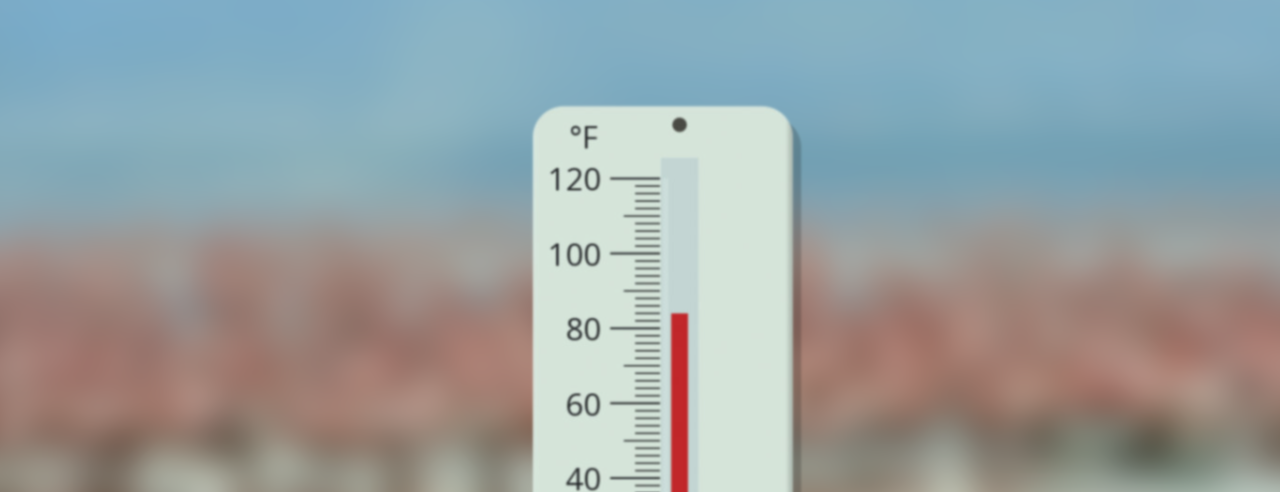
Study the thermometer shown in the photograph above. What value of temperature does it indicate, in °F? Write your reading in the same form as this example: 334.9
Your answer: 84
